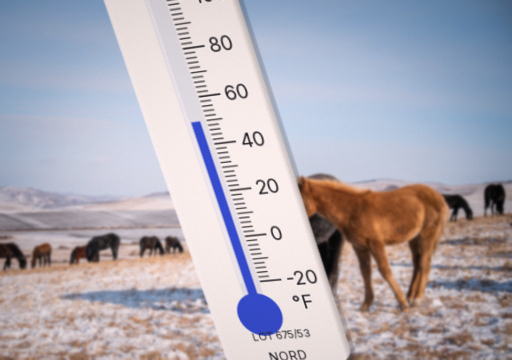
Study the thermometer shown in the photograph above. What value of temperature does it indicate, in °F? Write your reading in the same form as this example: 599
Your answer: 50
